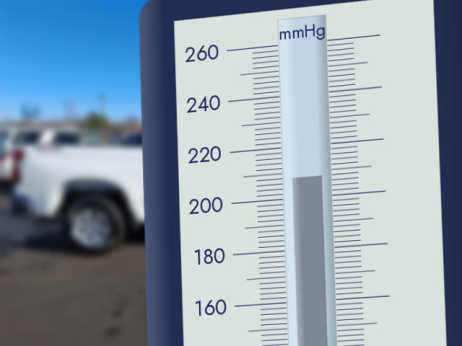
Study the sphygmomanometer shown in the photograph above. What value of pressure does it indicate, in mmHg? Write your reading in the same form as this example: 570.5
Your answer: 208
